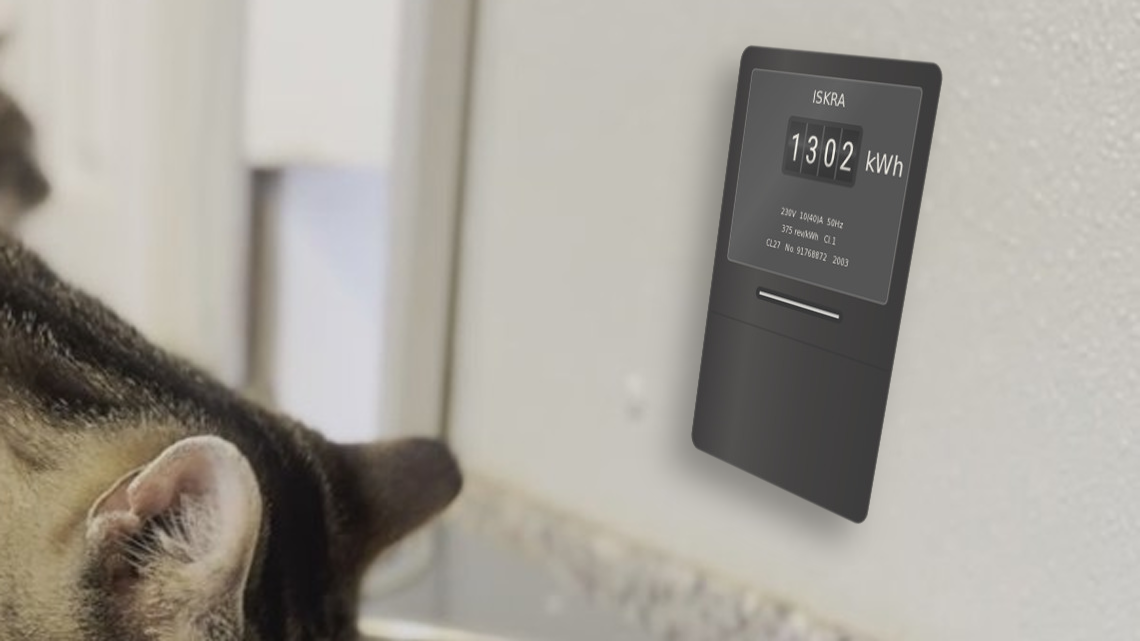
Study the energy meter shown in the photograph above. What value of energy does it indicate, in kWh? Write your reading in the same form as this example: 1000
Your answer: 1302
